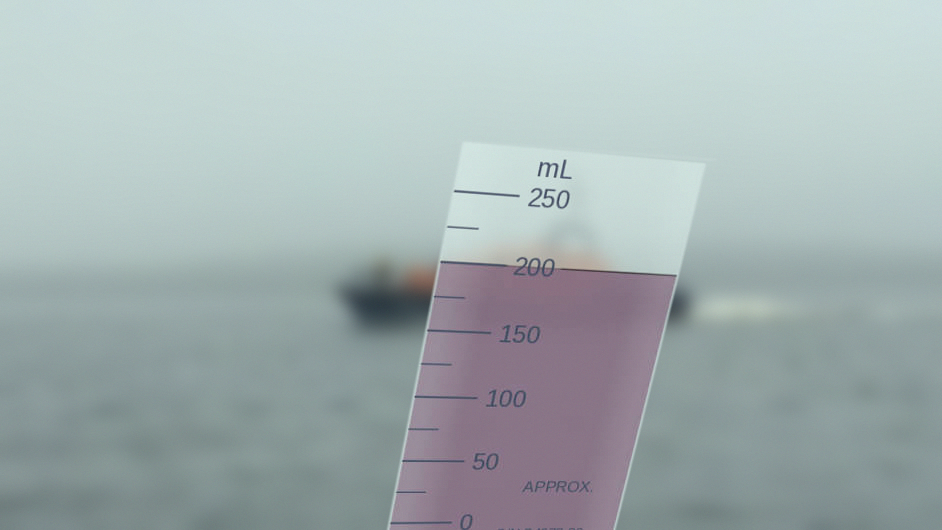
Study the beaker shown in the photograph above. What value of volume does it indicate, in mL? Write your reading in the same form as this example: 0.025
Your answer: 200
